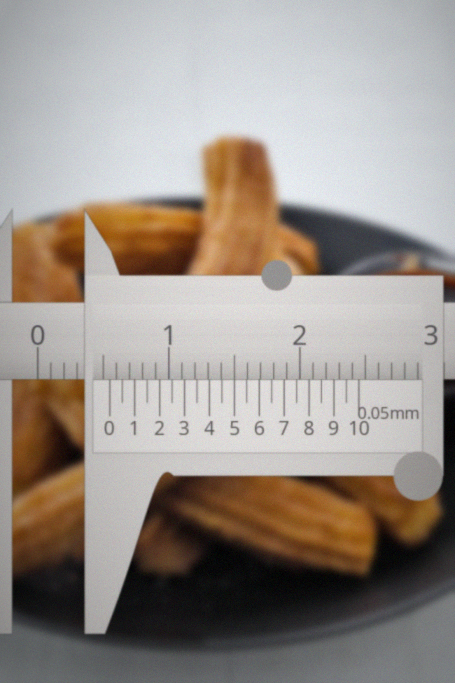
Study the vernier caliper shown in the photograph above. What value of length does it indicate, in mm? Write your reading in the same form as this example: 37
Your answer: 5.5
